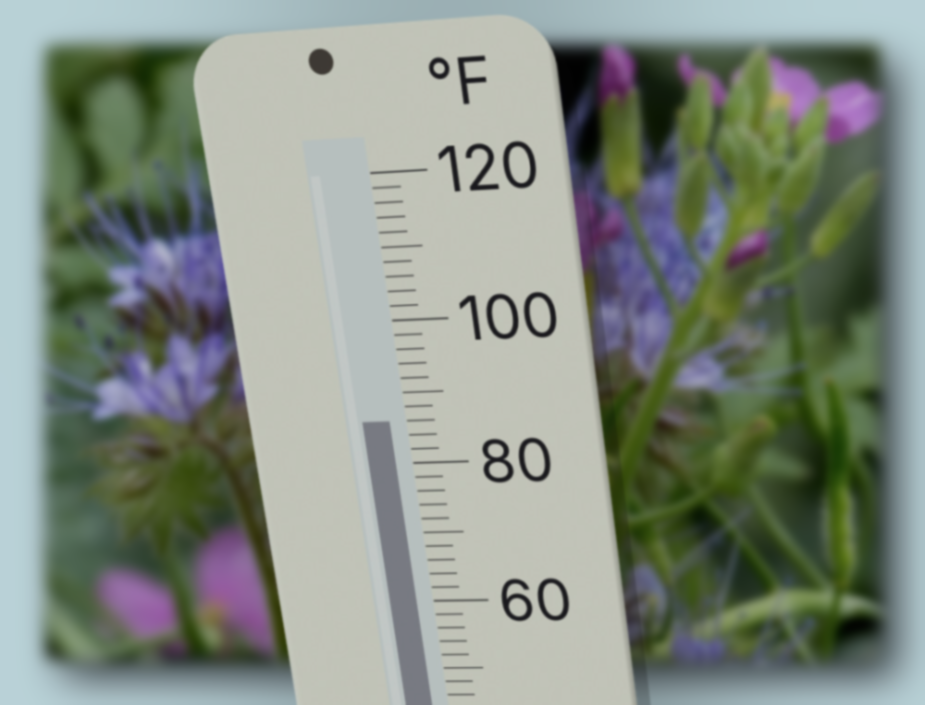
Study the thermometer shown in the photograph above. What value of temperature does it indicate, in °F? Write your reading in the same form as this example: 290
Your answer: 86
